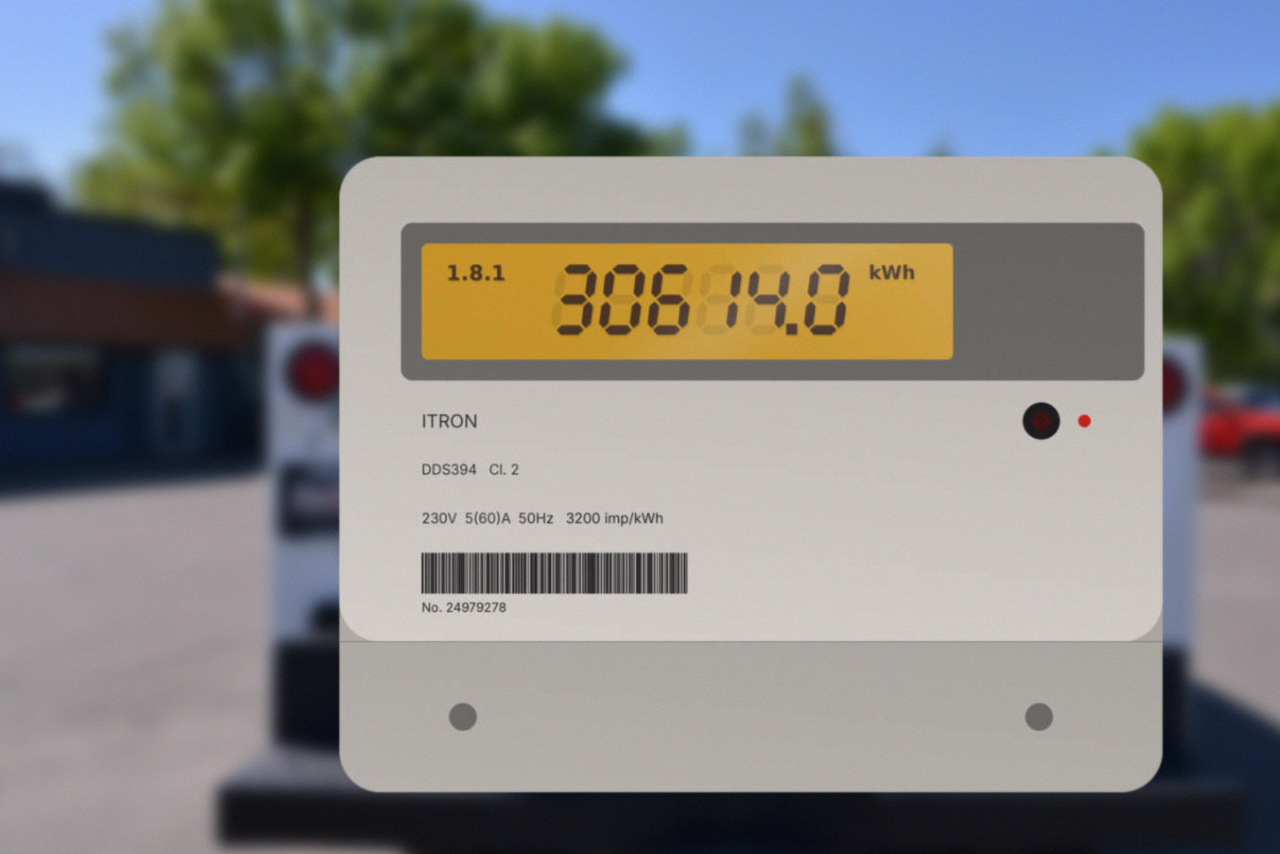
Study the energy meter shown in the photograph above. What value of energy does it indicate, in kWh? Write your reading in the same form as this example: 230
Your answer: 30614.0
